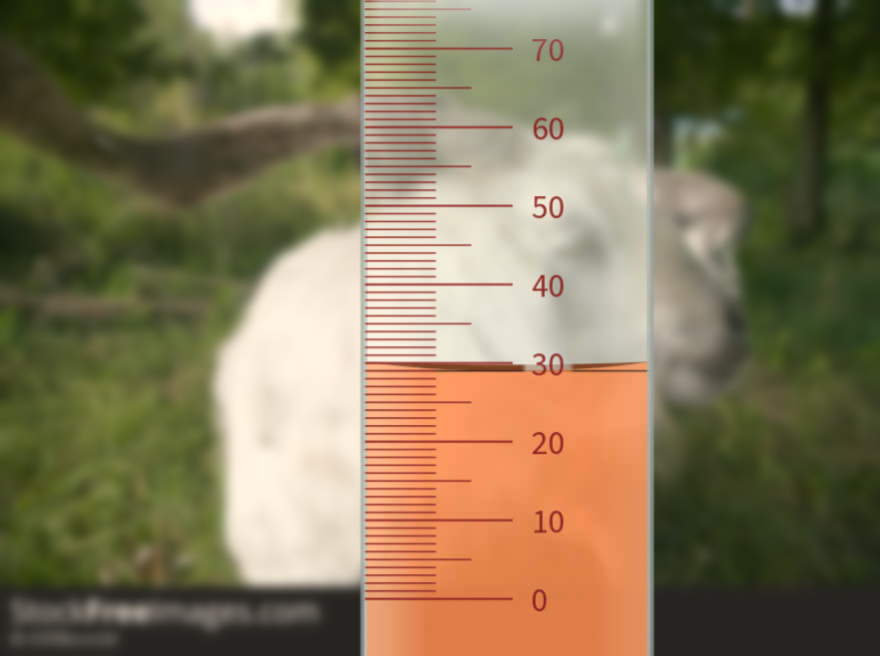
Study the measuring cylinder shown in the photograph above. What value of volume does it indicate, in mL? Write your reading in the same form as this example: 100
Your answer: 29
